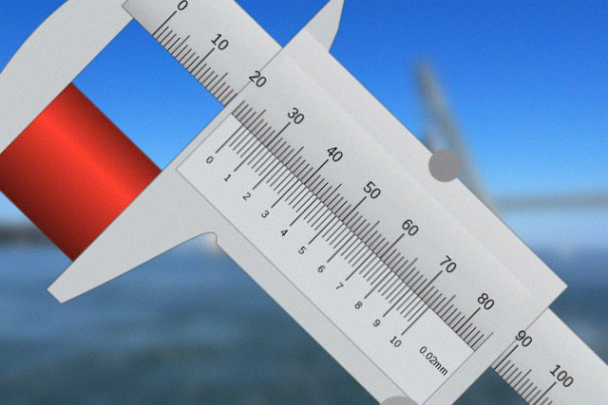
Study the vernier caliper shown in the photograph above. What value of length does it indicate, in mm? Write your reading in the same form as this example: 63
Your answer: 24.0
